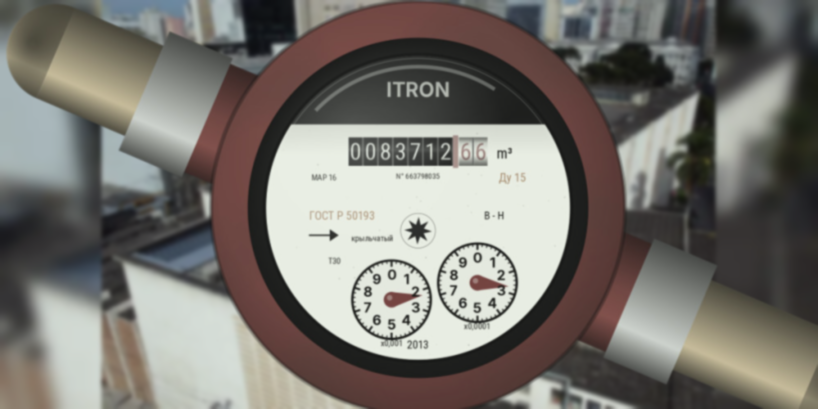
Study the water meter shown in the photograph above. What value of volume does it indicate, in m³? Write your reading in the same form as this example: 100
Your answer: 83712.6622
